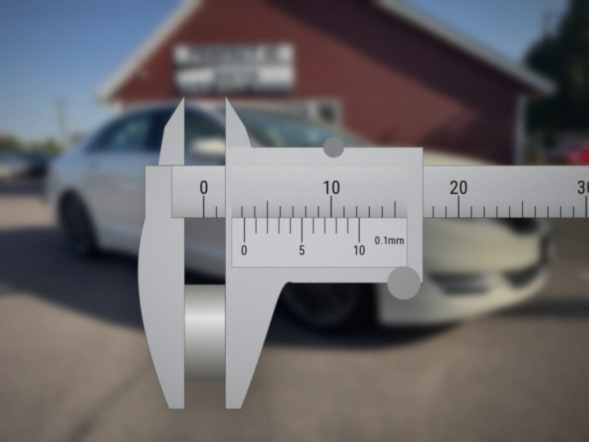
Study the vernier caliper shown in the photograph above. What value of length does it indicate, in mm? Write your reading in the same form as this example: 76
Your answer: 3.2
